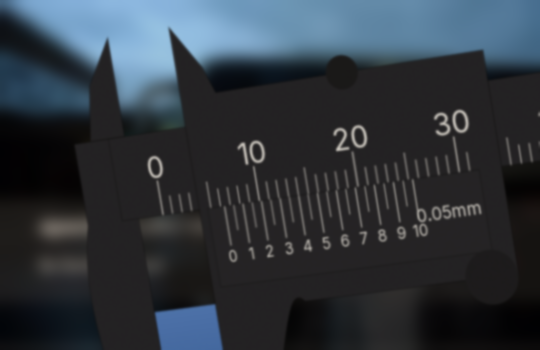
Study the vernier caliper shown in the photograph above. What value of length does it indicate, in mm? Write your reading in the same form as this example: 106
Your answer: 6.4
